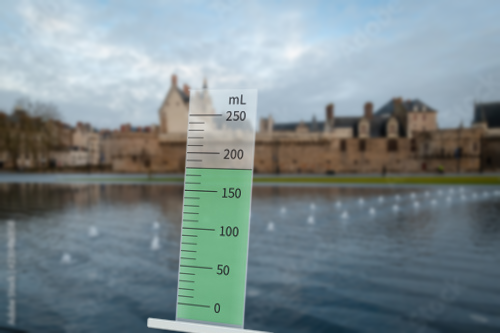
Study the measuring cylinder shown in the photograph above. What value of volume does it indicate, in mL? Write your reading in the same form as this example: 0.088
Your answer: 180
